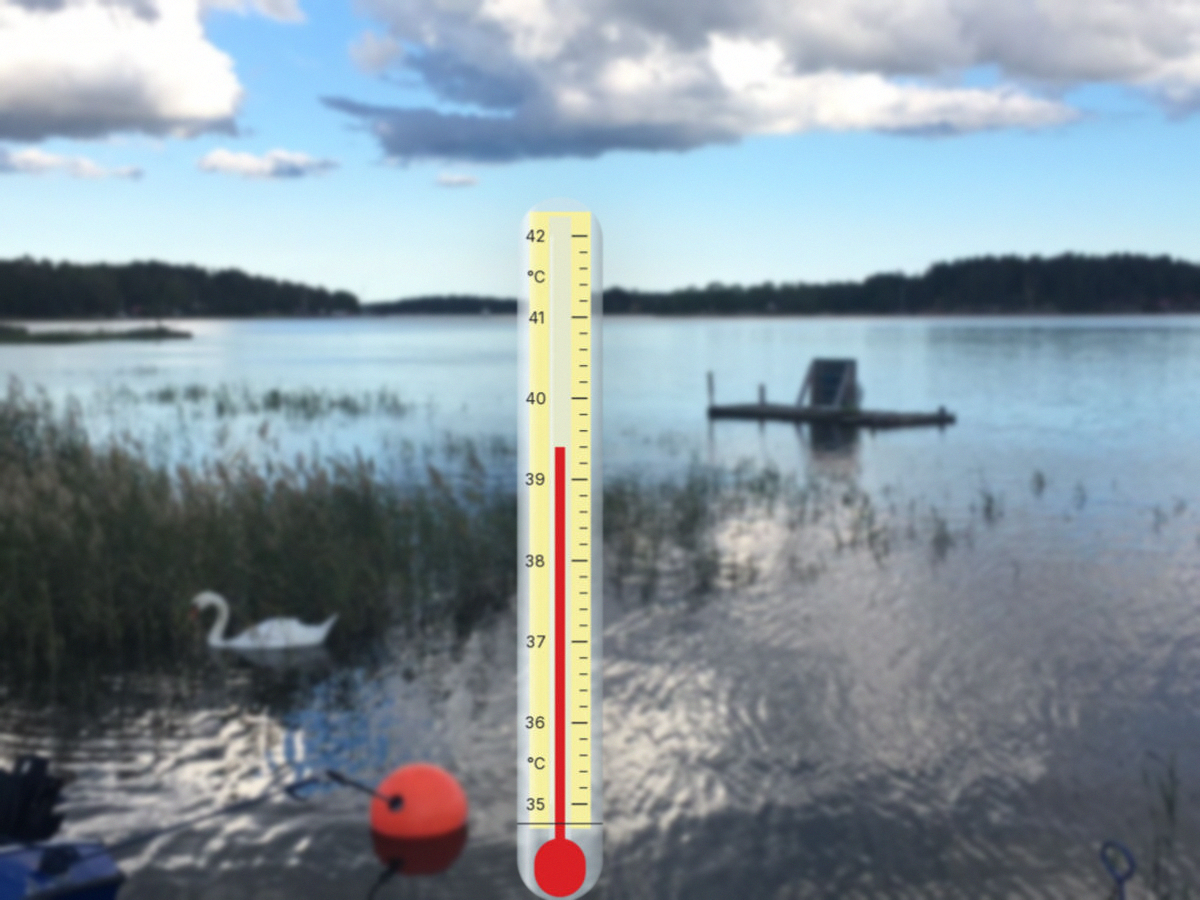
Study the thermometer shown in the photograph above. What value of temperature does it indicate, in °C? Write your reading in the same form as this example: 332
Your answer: 39.4
